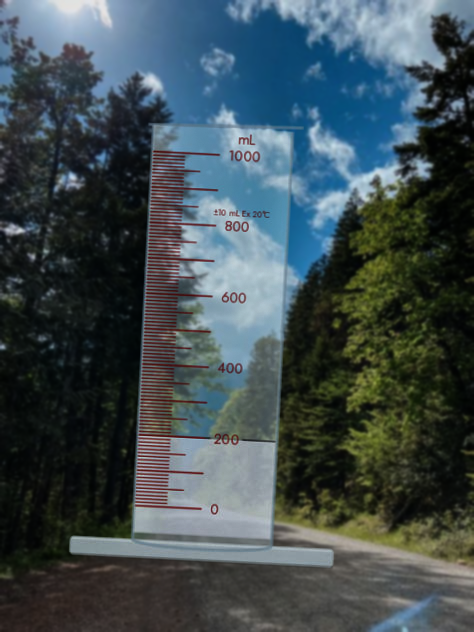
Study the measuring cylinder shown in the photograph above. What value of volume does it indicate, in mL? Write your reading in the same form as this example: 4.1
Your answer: 200
